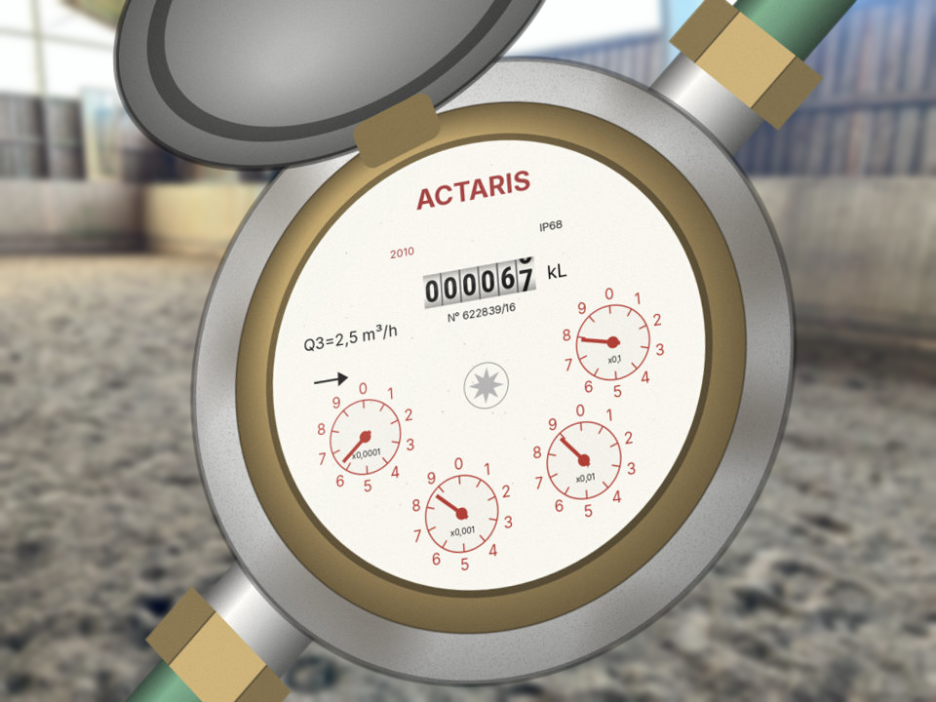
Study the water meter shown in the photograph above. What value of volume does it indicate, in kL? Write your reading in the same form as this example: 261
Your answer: 66.7886
